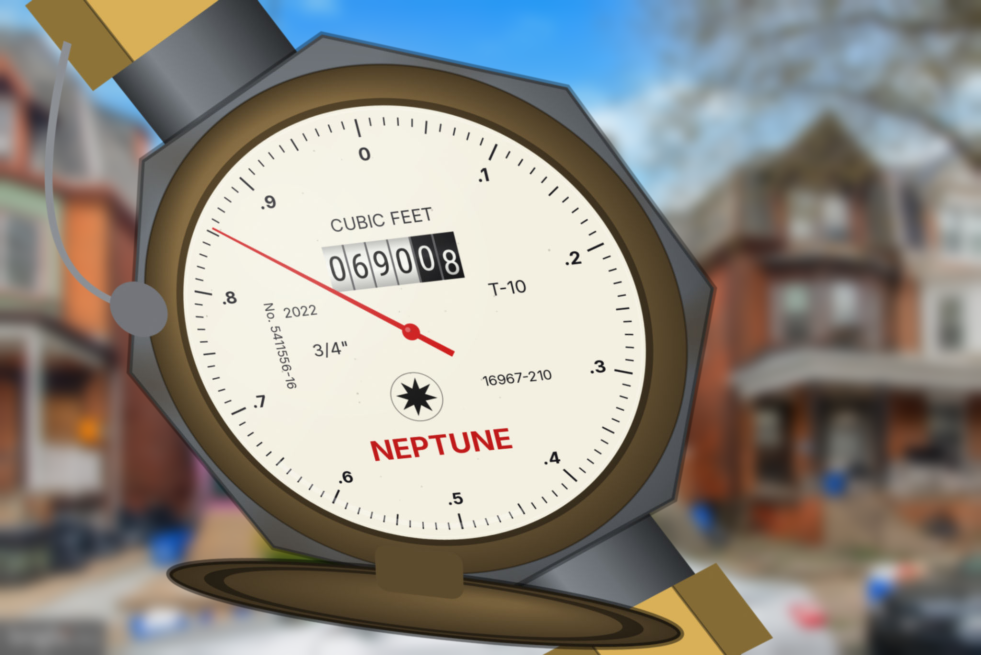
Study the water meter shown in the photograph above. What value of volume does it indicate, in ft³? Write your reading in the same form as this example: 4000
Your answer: 69007.85
